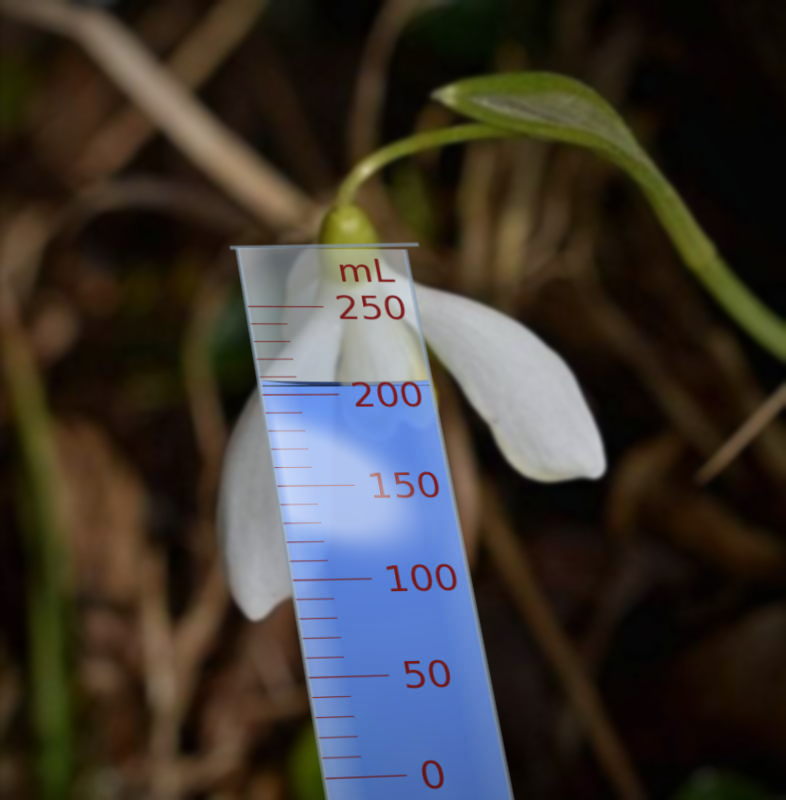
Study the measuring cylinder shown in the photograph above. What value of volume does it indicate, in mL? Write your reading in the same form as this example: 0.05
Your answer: 205
